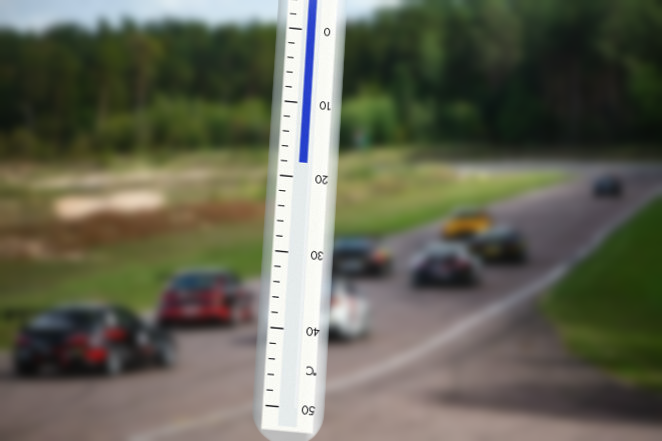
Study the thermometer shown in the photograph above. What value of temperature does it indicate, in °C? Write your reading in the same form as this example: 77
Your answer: 18
